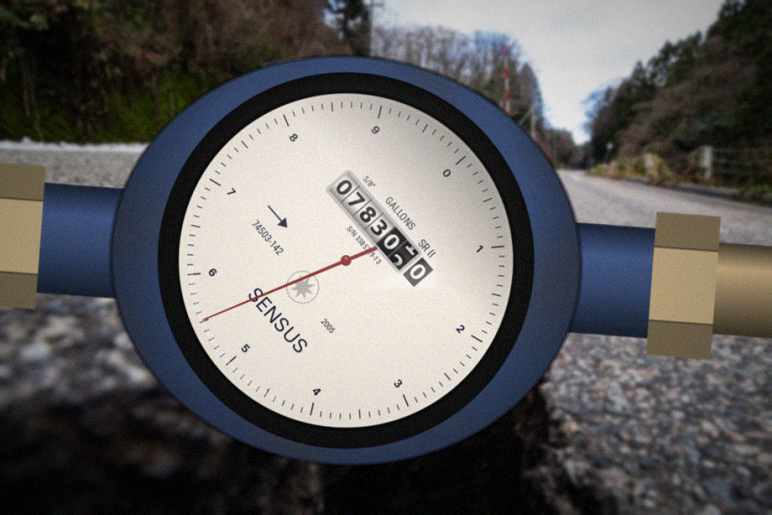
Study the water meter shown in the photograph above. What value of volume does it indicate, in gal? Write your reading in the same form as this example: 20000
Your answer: 783015.5
